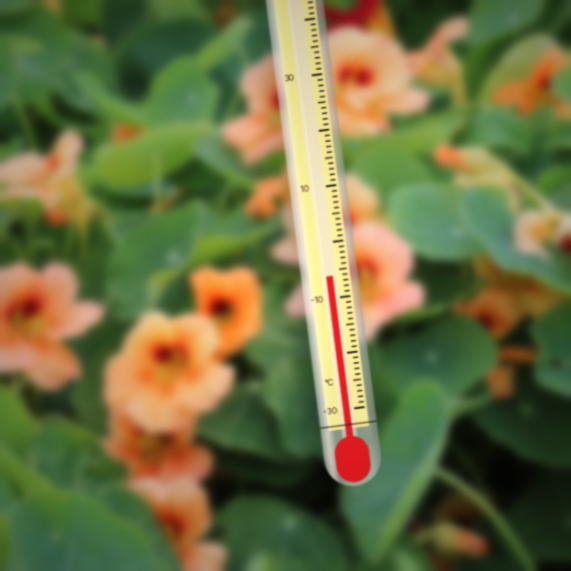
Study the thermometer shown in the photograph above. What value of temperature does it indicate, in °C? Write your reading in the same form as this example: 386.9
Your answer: -6
